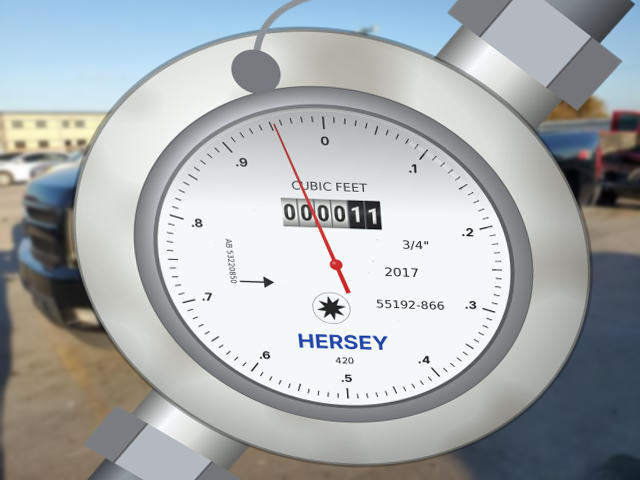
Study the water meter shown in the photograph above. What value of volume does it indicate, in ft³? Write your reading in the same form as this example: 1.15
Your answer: 10.95
